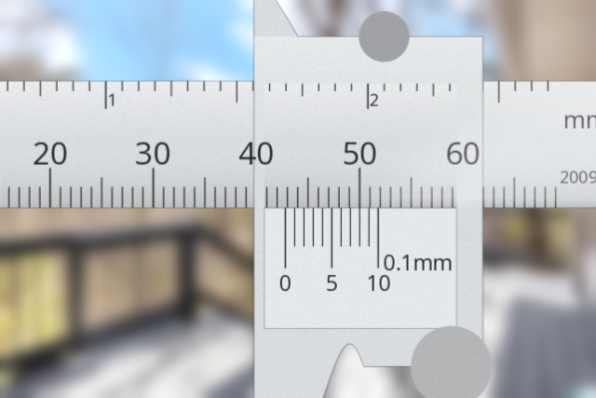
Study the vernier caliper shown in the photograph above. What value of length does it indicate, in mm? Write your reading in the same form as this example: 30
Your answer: 42.8
